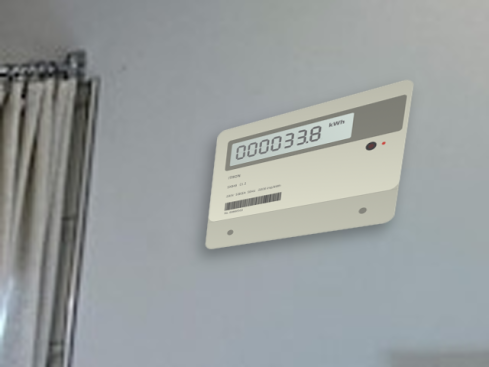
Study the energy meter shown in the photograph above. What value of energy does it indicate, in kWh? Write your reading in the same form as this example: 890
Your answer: 33.8
